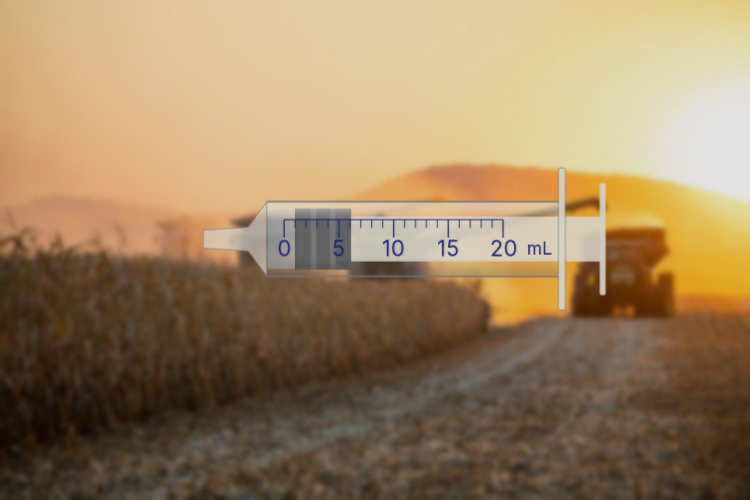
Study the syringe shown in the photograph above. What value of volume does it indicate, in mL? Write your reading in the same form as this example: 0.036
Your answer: 1
